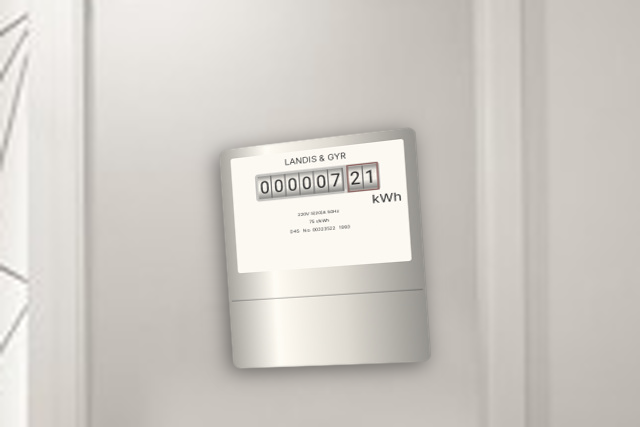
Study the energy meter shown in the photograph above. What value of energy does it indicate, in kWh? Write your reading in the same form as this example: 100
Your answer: 7.21
